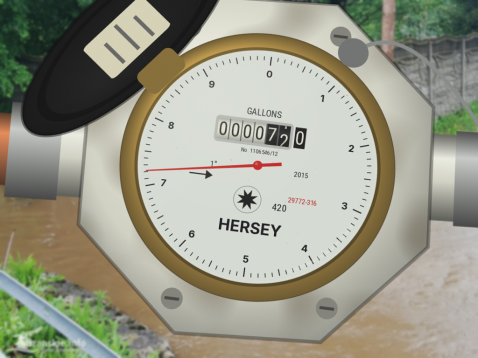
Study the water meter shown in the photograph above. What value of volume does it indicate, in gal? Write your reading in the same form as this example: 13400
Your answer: 717.2
